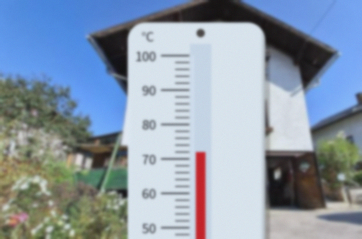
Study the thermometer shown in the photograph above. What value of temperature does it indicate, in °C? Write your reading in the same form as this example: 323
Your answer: 72
